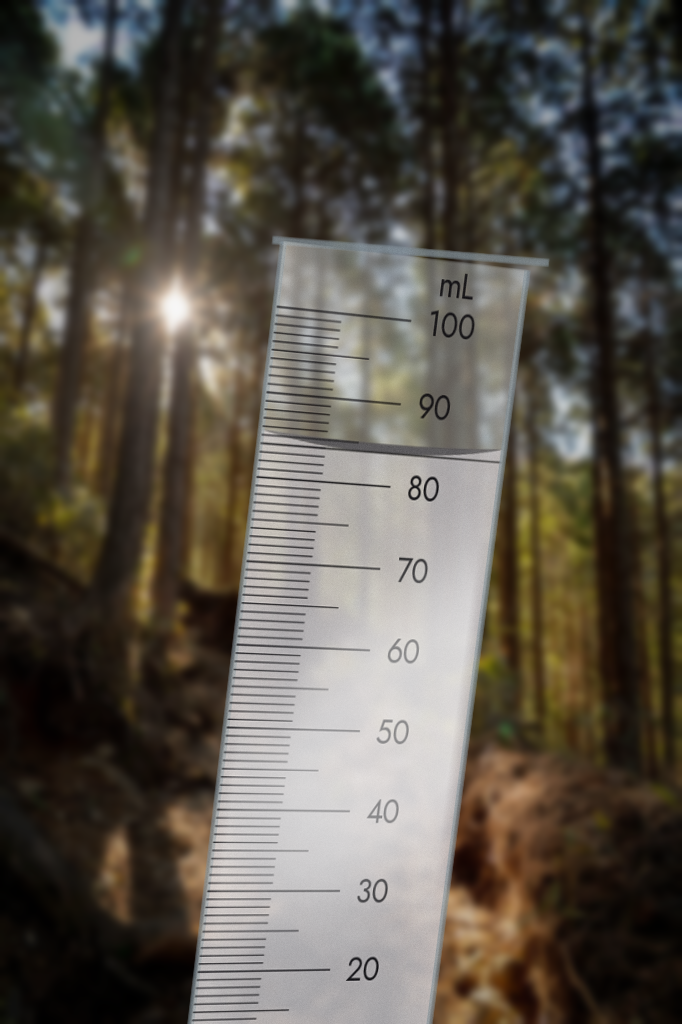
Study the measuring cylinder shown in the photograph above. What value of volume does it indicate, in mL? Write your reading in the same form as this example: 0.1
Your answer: 84
